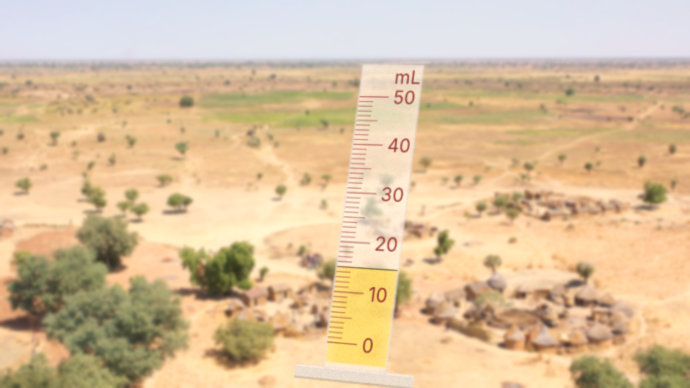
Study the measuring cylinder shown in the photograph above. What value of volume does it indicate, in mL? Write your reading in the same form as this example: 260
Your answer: 15
